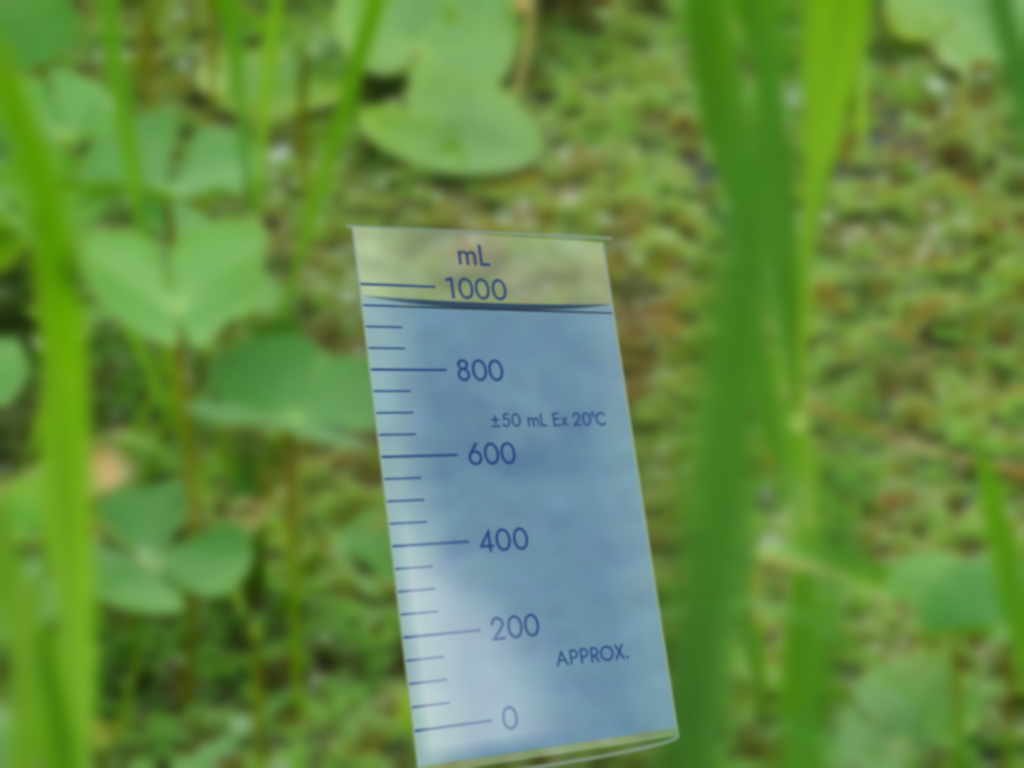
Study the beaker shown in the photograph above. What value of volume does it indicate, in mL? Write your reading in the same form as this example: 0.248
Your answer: 950
